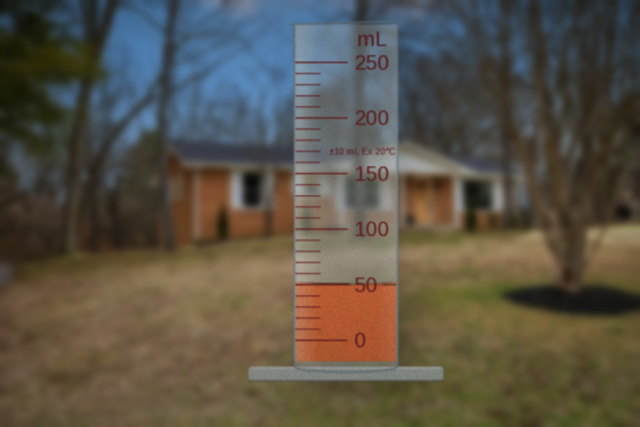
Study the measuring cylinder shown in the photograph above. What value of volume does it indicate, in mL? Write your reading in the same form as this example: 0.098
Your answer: 50
